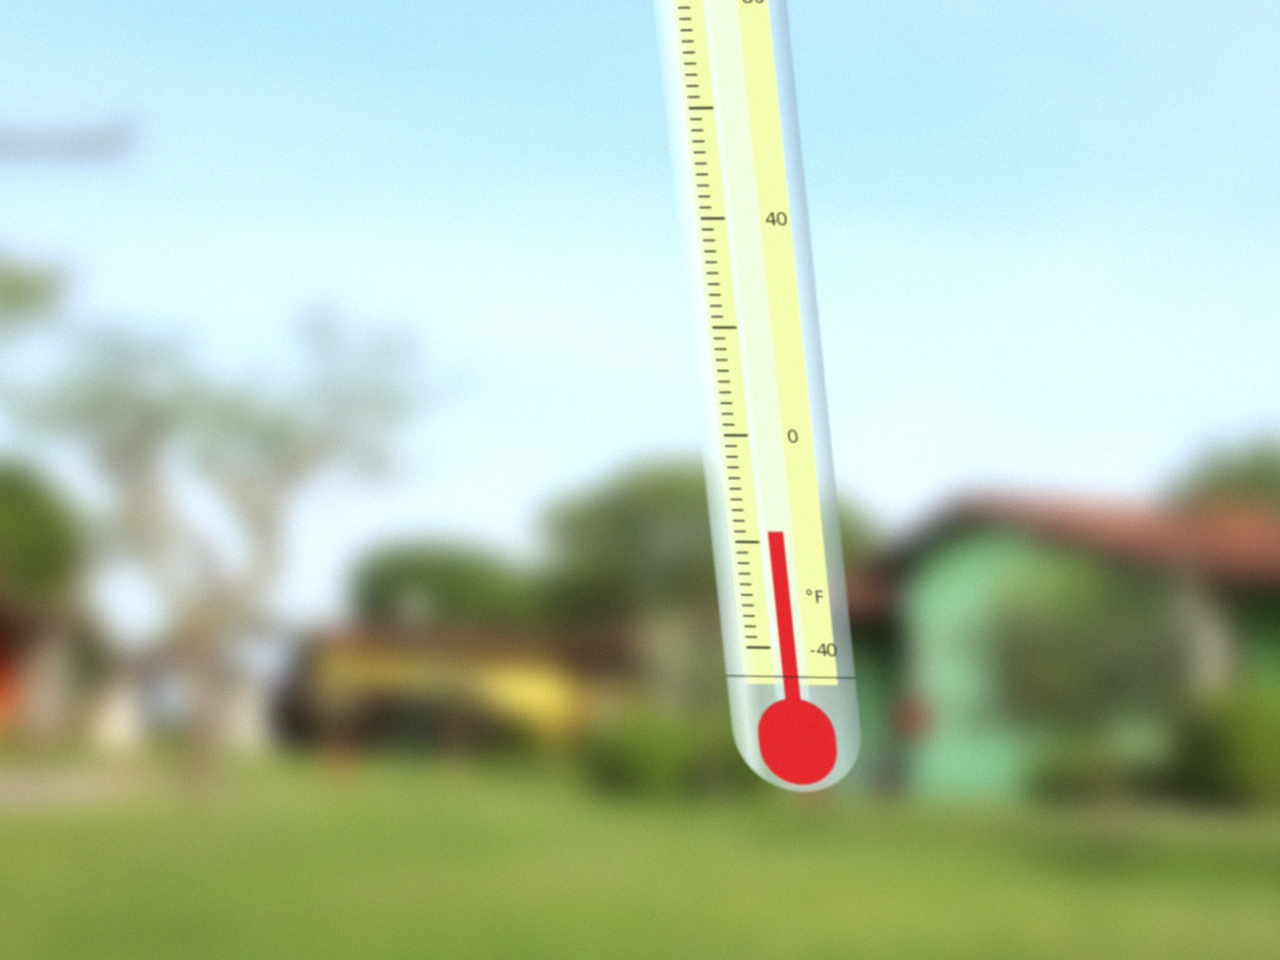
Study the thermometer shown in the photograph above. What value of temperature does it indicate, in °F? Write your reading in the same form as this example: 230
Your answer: -18
